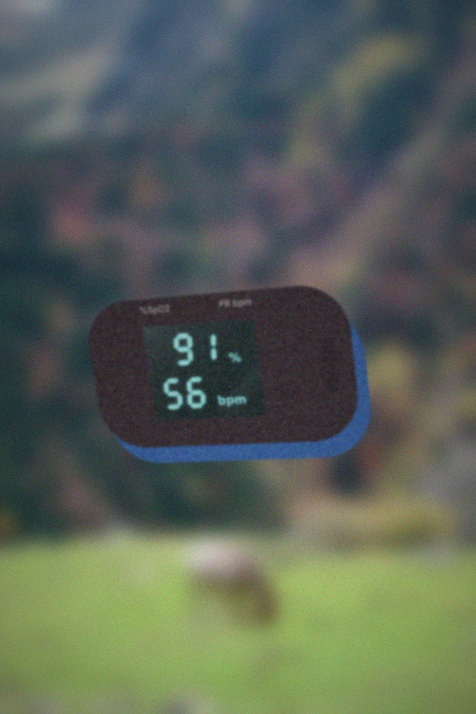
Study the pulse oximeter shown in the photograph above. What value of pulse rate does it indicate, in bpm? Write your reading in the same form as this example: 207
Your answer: 56
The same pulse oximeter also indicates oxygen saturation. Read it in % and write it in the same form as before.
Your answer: 91
